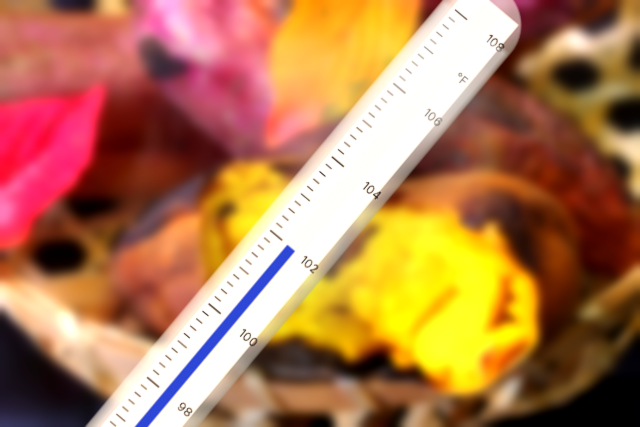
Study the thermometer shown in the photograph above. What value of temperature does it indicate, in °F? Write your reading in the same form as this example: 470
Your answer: 102
